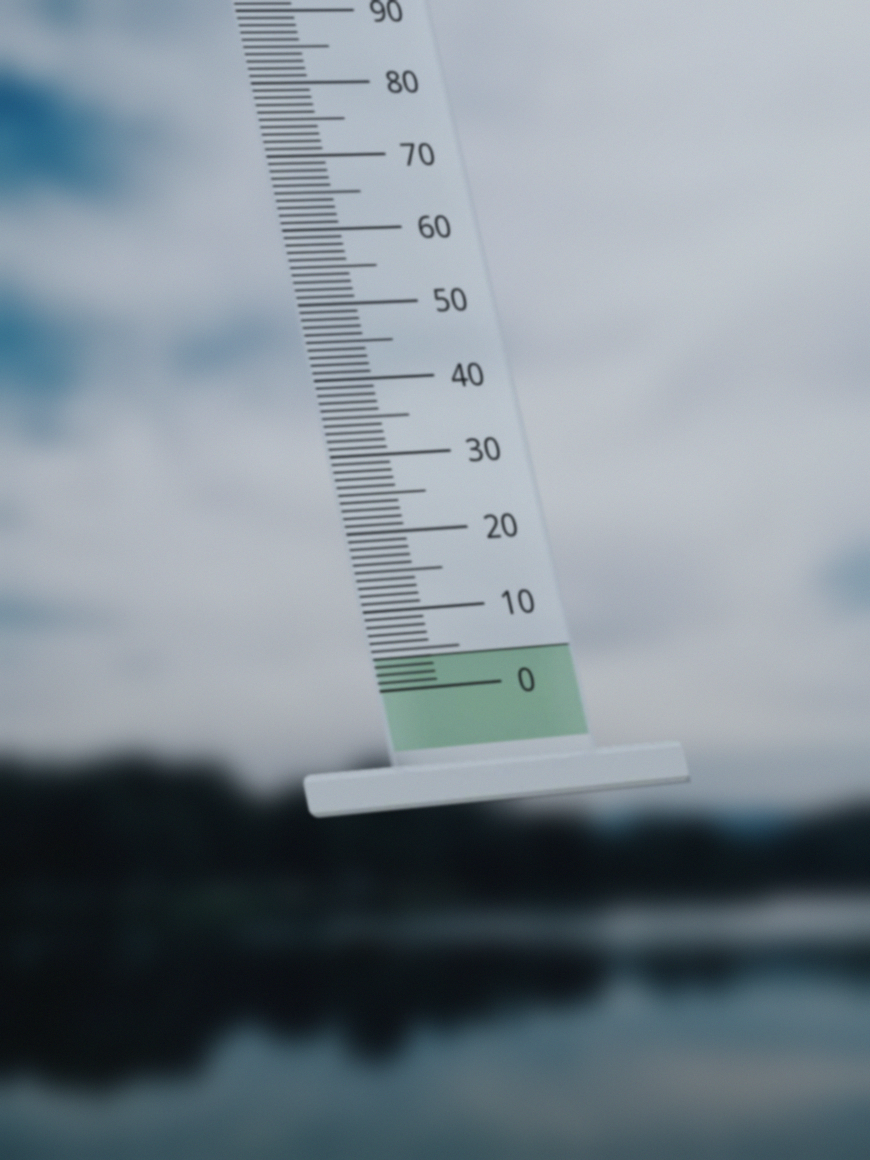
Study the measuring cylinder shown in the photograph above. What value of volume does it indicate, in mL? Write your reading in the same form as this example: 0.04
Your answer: 4
